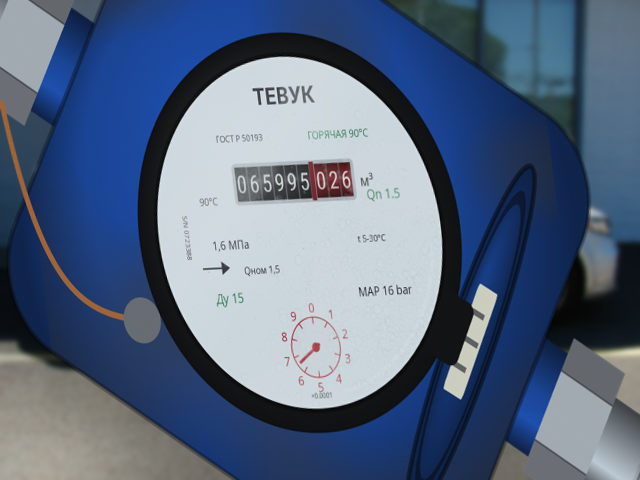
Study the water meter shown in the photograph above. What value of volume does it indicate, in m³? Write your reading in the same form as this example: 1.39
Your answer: 65995.0266
